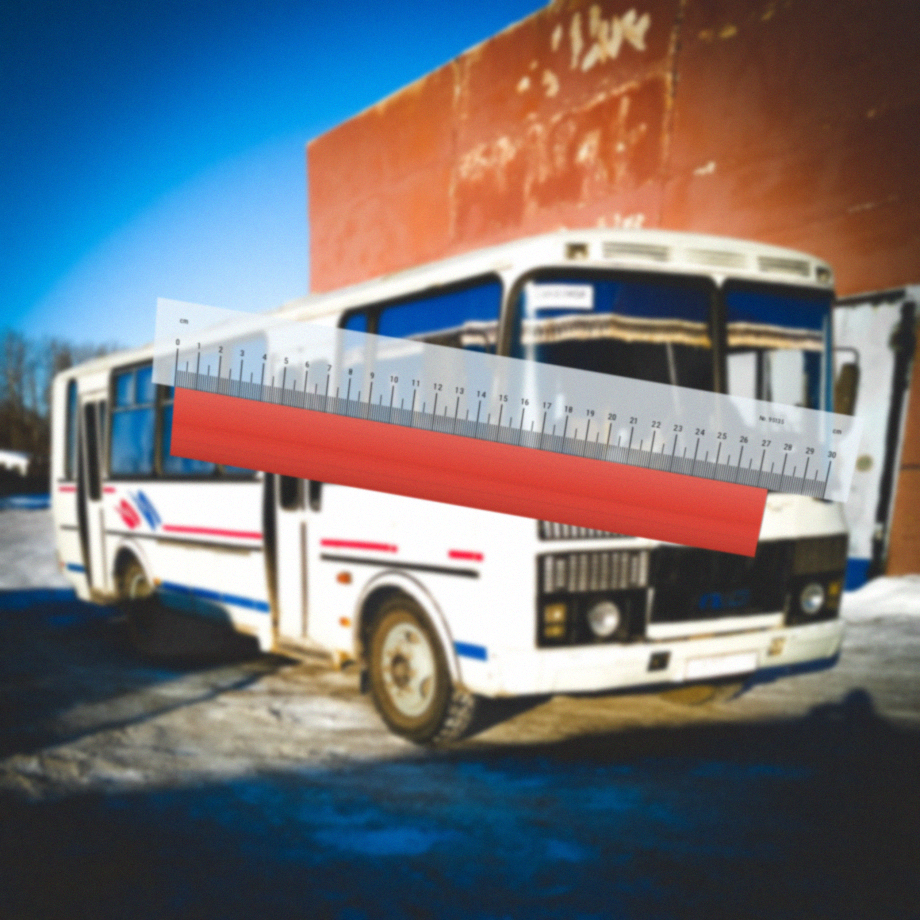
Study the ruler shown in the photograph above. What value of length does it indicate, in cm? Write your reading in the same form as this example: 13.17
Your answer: 27.5
